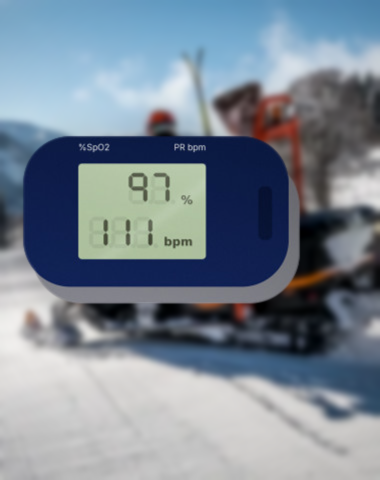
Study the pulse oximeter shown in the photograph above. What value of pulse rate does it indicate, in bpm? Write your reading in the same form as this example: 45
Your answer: 111
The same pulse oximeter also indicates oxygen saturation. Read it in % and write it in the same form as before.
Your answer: 97
